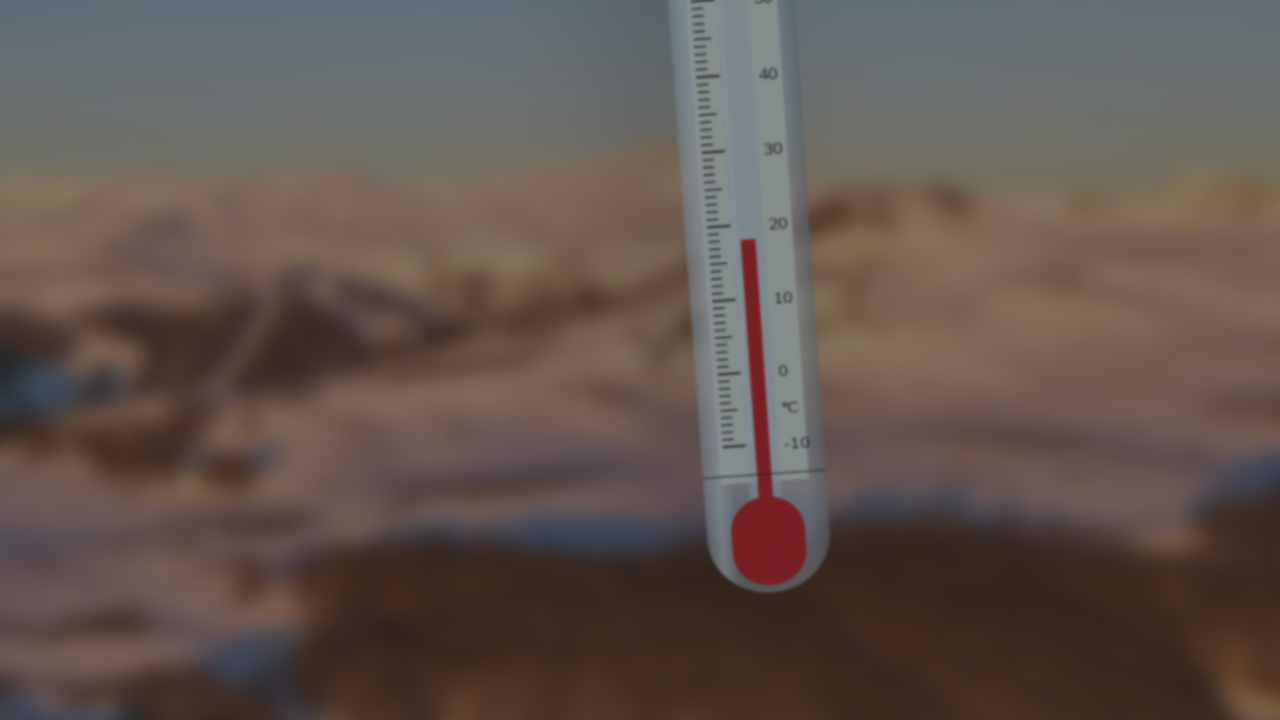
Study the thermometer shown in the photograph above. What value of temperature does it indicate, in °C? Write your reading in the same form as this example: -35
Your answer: 18
